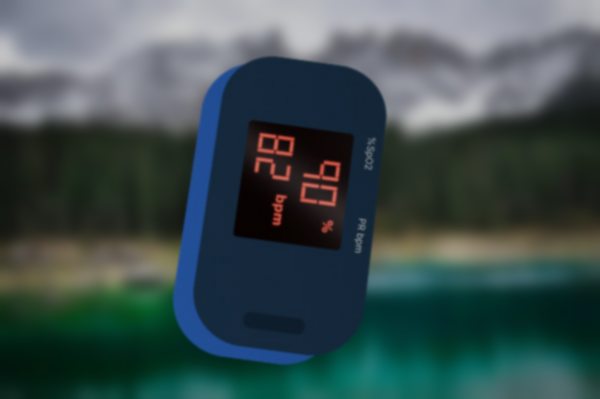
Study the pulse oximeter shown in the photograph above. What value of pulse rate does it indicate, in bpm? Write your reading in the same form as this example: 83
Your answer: 82
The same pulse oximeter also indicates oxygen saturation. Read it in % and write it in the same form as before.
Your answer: 90
